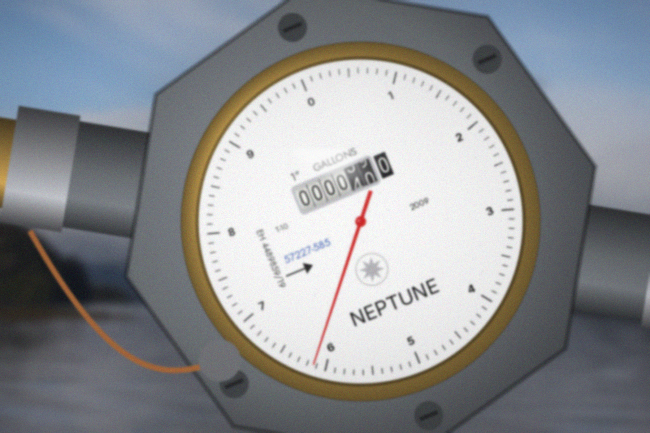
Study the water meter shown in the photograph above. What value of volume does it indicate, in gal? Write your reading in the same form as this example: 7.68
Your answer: 396.1
